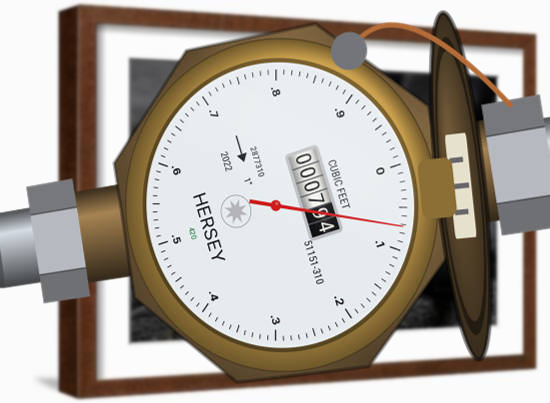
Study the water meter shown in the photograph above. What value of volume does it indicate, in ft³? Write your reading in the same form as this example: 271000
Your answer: 794.07
